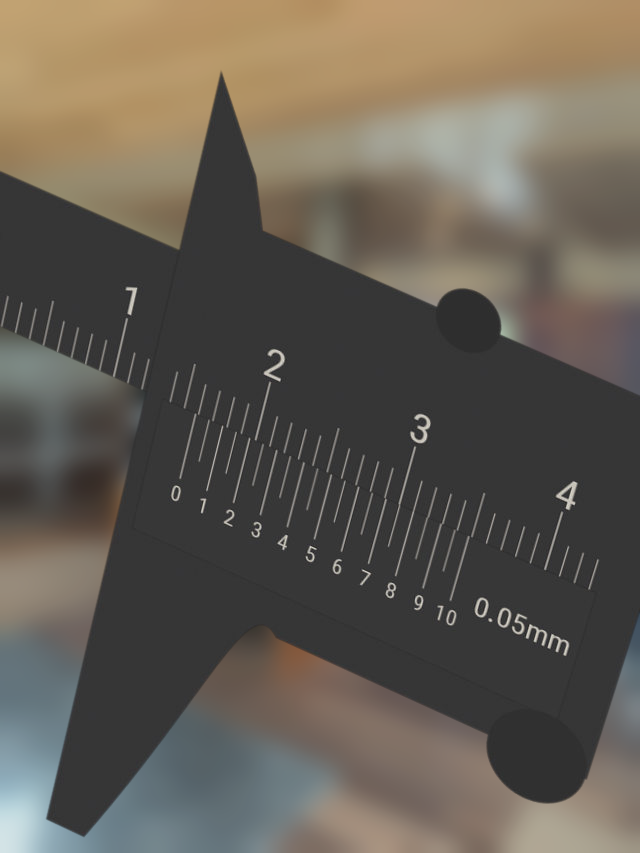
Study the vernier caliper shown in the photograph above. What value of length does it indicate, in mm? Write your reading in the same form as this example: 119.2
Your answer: 15.8
